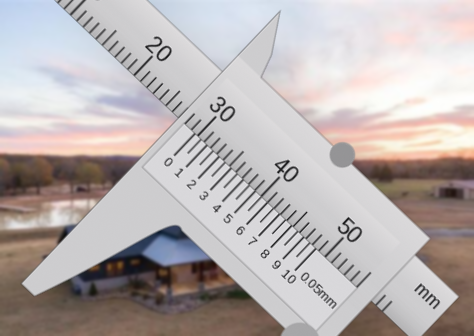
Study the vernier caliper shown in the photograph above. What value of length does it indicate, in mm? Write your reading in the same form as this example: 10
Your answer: 29.6
